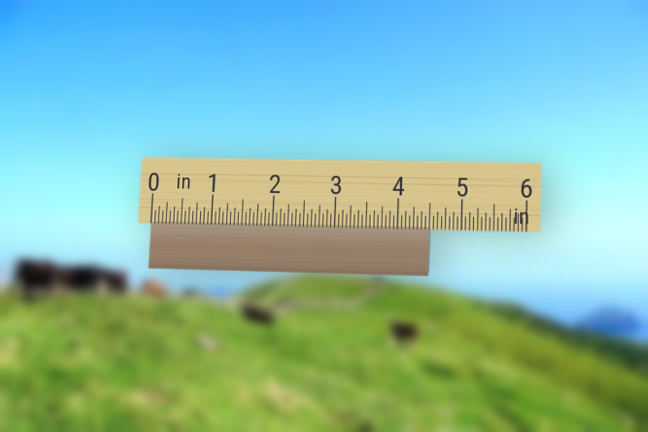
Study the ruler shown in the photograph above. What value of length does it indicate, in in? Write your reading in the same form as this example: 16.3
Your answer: 4.5
